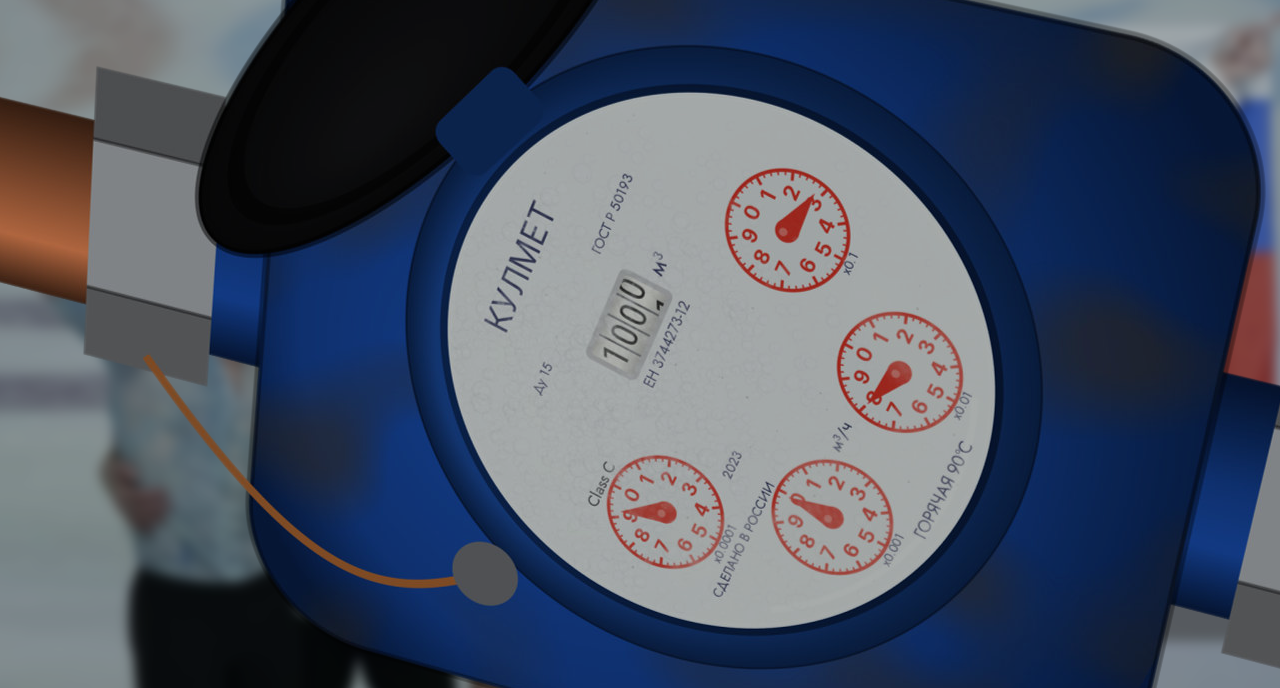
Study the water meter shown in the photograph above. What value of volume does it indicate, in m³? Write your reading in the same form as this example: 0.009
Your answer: 1000.2799
